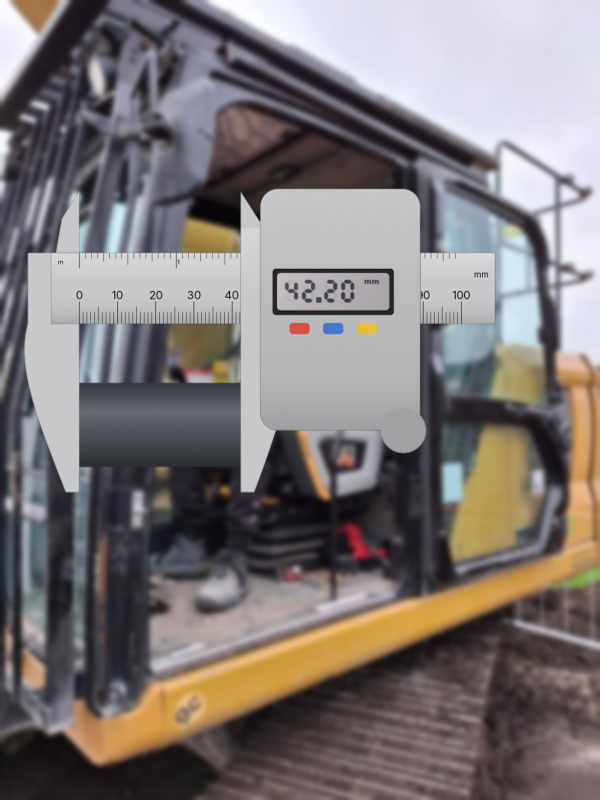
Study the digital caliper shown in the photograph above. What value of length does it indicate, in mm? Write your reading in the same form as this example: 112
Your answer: 42.20
